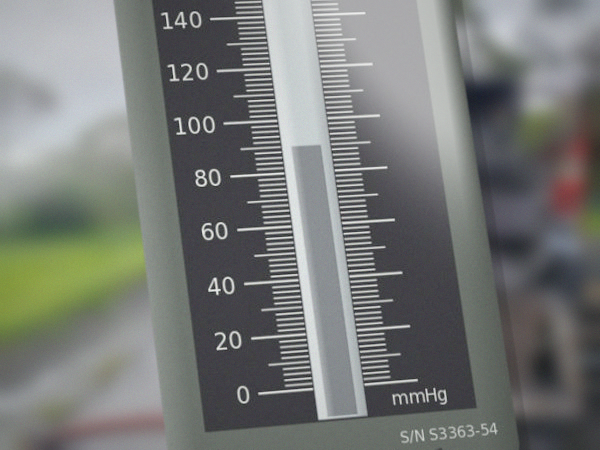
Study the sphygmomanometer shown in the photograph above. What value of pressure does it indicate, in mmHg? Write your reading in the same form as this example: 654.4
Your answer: 90
